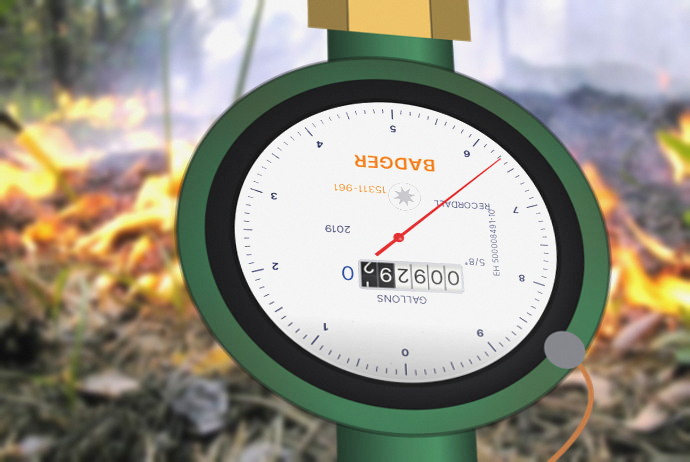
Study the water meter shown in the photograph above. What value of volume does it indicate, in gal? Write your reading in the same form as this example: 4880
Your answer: 92916.3
